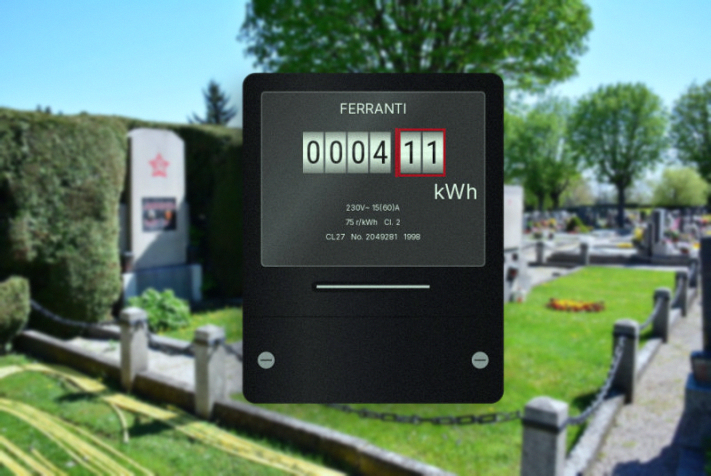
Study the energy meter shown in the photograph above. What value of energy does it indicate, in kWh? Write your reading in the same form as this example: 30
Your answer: 4.11
